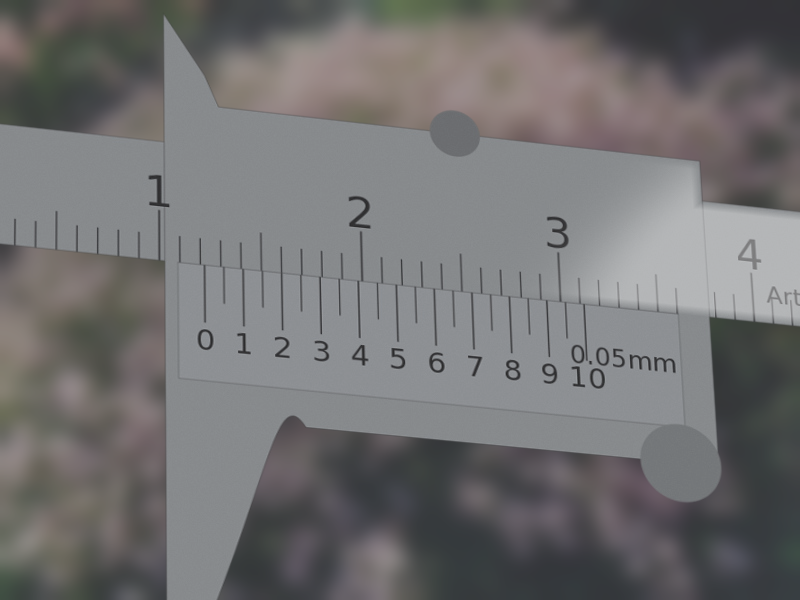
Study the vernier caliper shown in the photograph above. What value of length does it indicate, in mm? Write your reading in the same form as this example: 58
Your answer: 12.2
